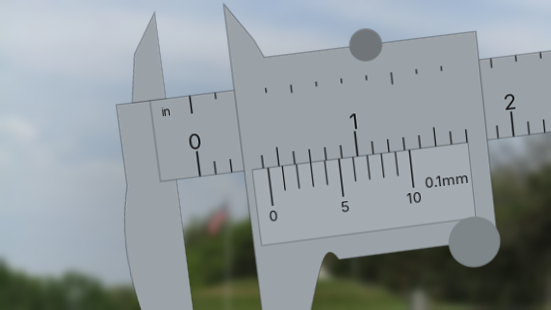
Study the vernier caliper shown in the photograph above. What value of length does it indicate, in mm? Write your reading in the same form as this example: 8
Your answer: 4.3
